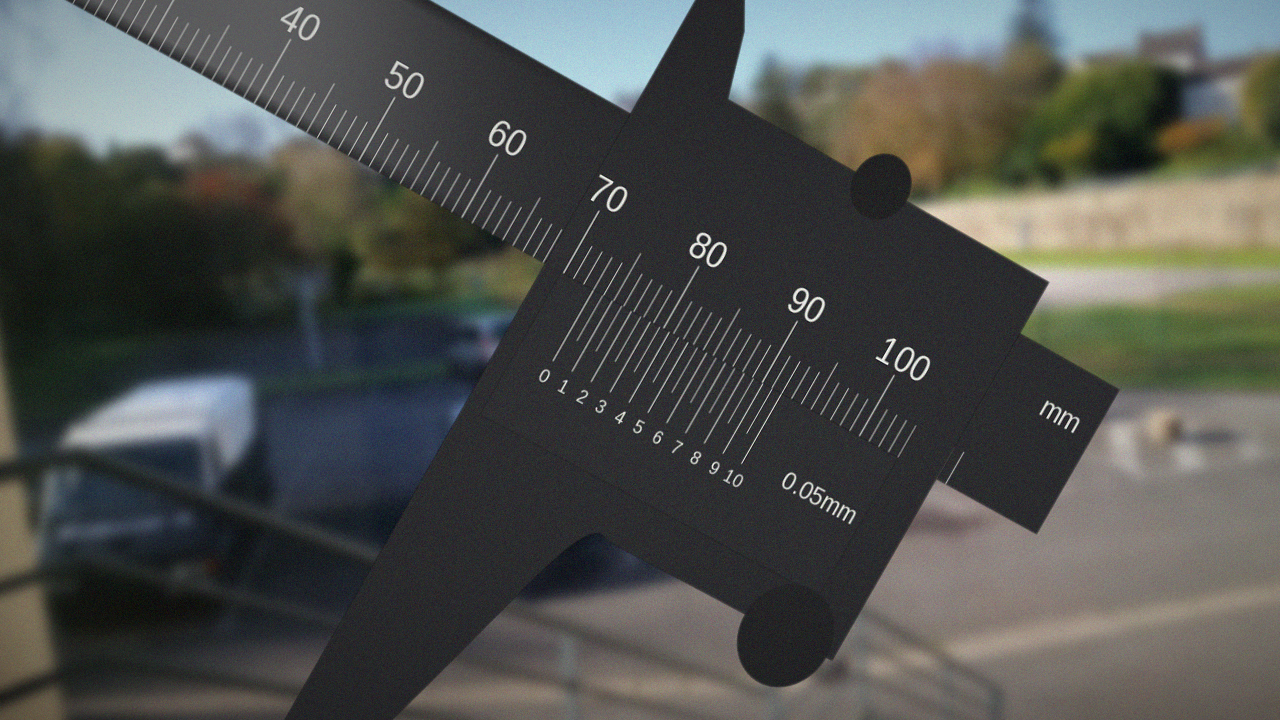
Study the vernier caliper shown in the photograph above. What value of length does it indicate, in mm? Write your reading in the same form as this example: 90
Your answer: 73.0
